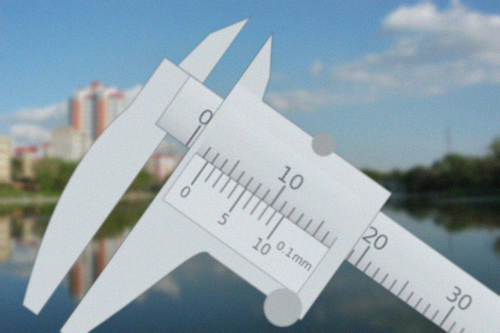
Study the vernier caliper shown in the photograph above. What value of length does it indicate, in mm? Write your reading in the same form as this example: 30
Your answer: 2.6
